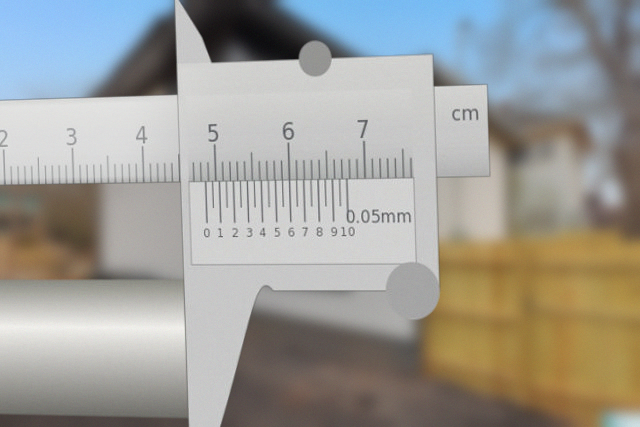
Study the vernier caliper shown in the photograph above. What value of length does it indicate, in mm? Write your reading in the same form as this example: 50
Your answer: 48.6
